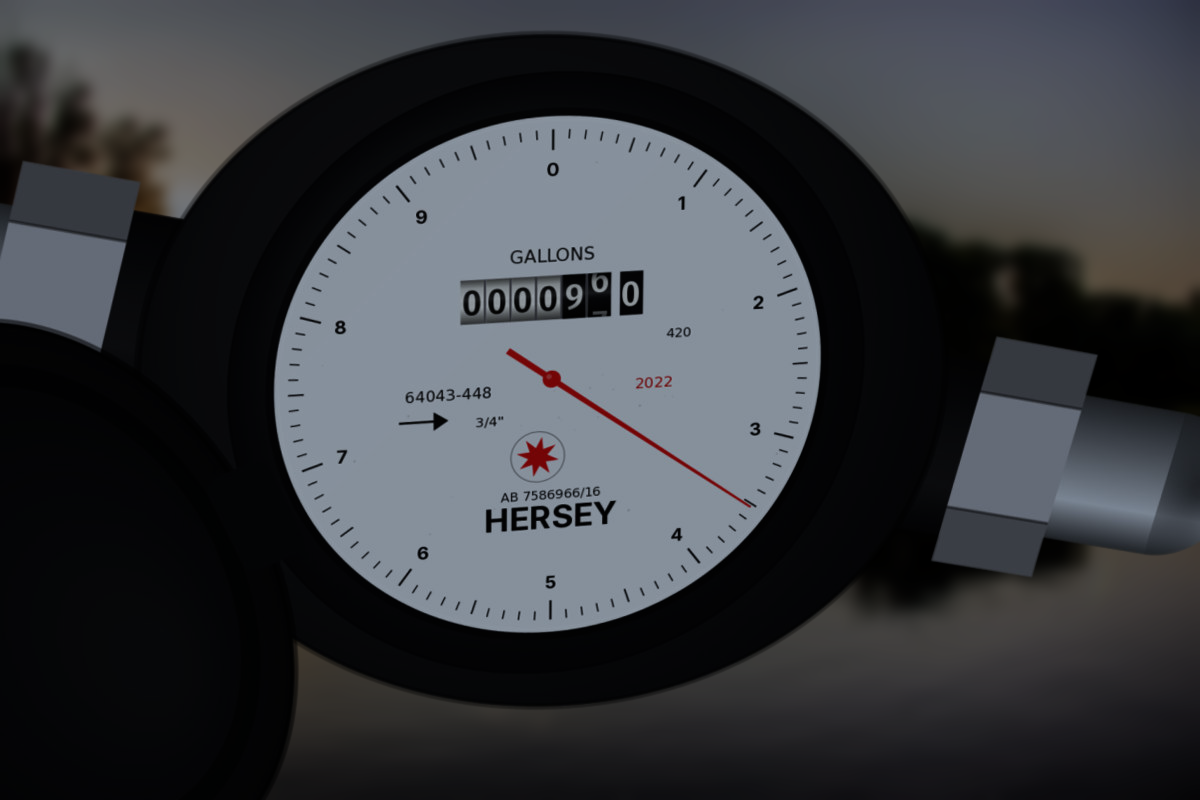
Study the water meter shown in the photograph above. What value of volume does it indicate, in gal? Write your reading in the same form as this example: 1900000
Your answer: 963.5
